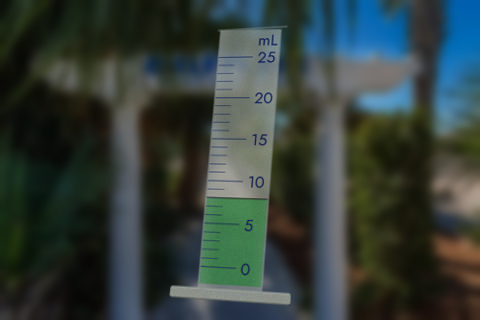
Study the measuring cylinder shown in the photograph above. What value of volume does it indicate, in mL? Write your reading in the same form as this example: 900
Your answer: 8
